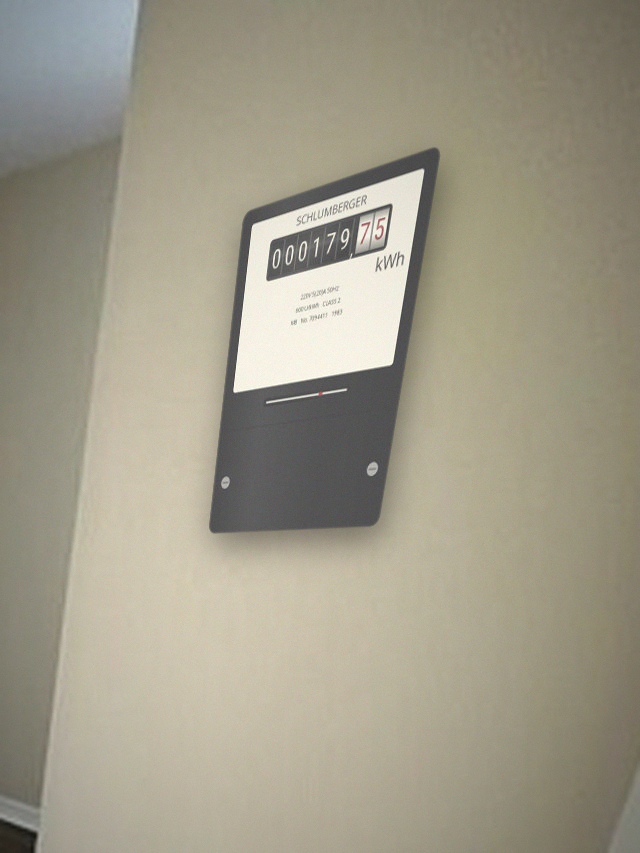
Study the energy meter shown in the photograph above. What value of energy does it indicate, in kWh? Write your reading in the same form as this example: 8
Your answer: 179.75
